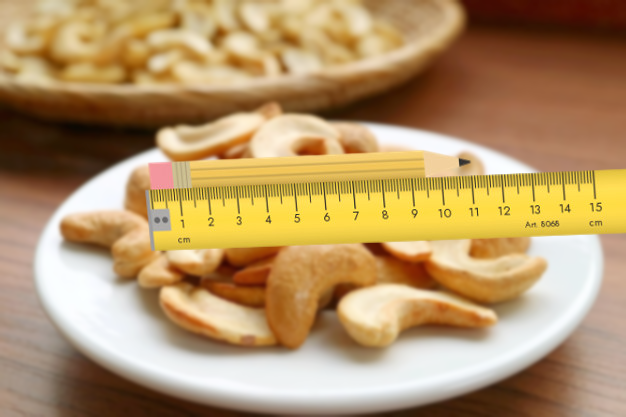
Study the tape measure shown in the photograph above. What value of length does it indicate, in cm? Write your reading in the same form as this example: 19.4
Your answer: 11
